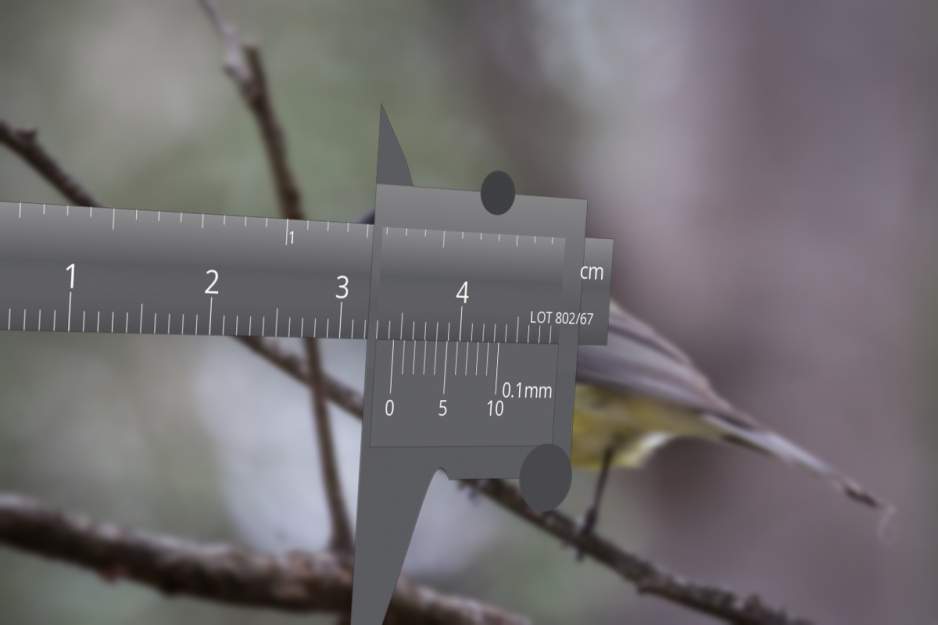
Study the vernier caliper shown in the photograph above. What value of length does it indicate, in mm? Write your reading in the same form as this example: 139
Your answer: 34.4
